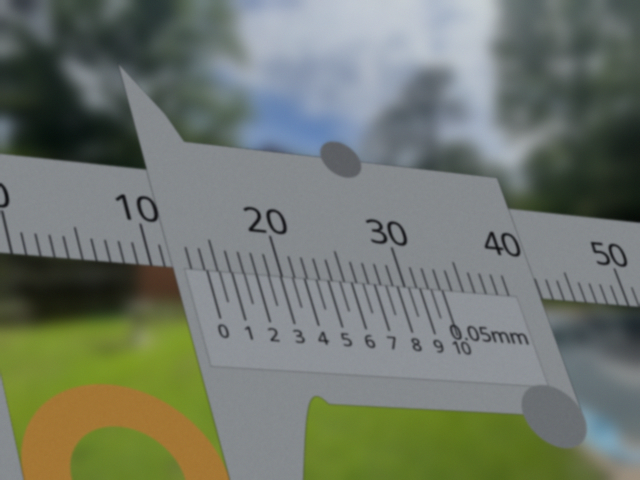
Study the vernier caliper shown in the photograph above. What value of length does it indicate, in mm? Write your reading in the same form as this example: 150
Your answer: 14.2
